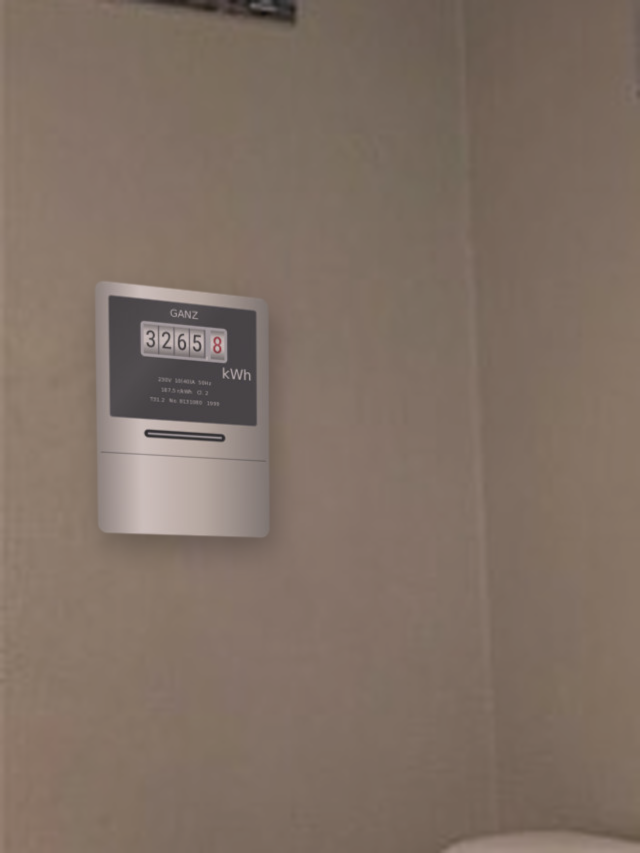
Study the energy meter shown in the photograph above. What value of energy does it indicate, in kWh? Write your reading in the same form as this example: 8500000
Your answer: 3265.8
